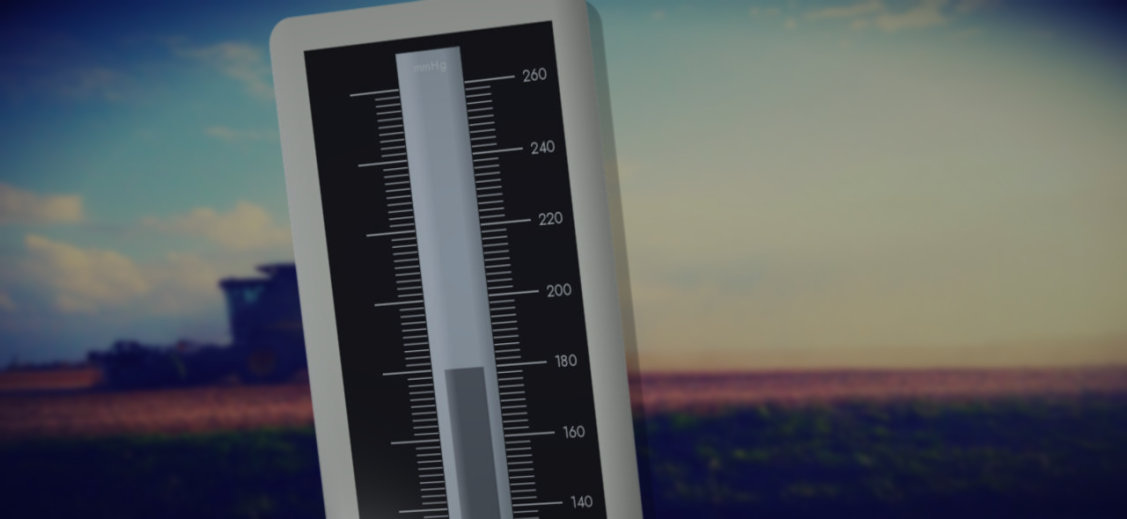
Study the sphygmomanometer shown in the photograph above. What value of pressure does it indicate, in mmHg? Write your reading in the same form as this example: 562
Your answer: 180
